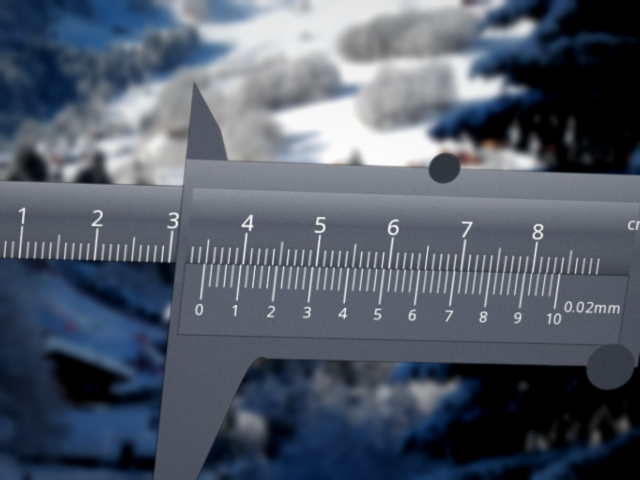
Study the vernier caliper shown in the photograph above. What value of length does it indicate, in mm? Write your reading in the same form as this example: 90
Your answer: 34.8
